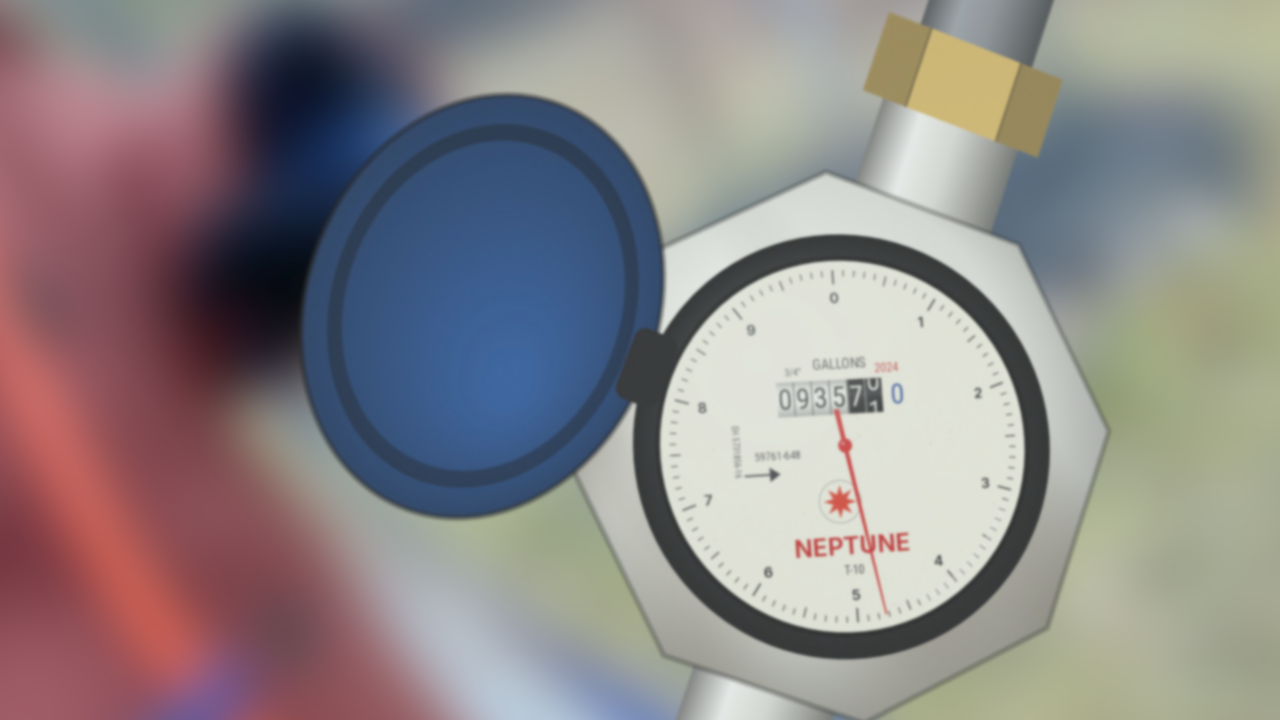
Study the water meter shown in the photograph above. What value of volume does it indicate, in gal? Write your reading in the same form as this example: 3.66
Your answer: 935704.7
